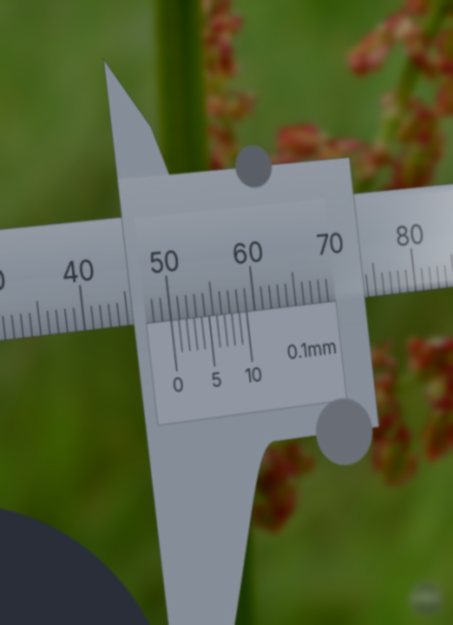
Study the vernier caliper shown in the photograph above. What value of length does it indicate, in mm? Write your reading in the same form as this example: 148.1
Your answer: 50.0
